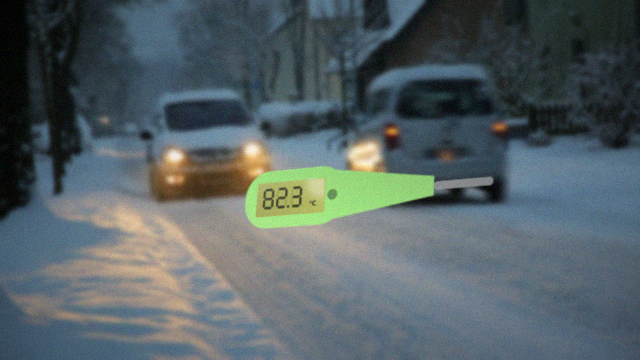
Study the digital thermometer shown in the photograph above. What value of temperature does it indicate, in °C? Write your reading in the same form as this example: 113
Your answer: 82.3
